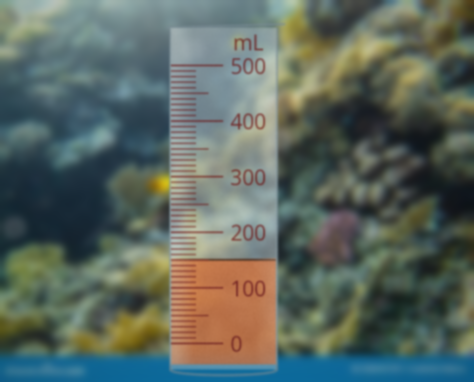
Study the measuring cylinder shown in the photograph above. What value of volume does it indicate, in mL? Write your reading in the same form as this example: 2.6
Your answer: 150
